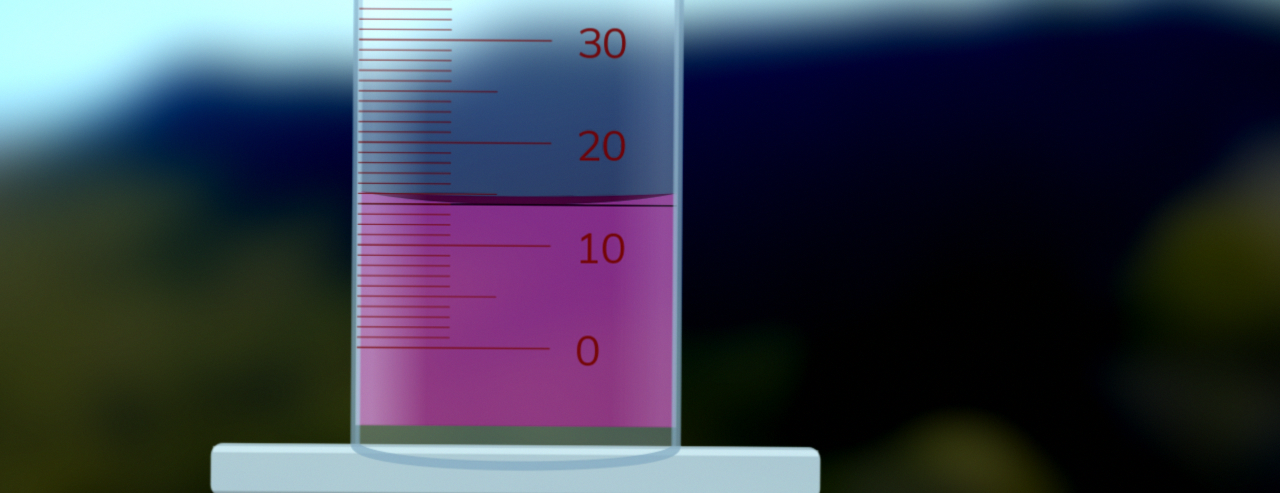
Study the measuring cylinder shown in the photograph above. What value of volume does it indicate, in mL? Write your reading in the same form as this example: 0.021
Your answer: 14
